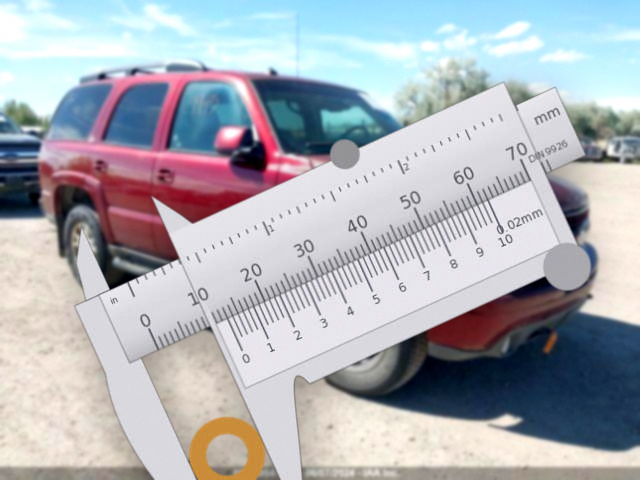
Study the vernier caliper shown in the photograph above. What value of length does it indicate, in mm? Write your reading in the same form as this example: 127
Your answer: 13.0
